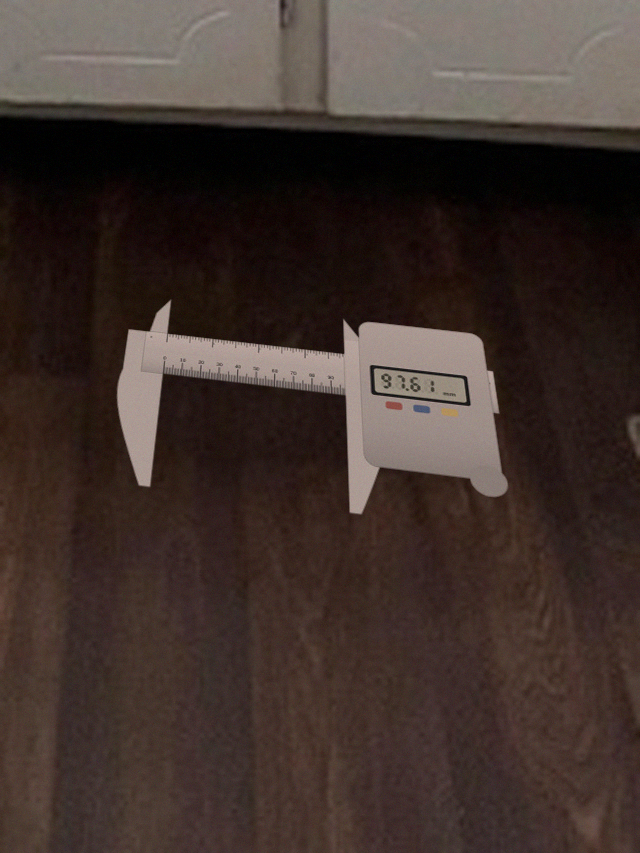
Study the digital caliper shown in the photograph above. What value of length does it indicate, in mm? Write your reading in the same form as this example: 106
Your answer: 97.61
